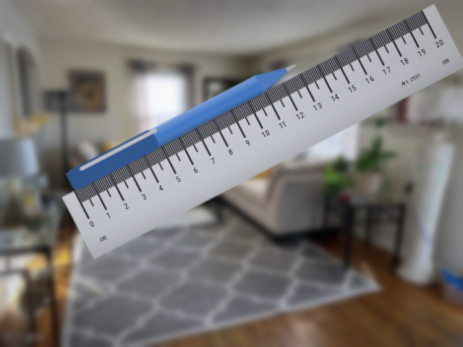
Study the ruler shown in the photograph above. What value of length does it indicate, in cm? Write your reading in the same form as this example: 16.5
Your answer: 13
